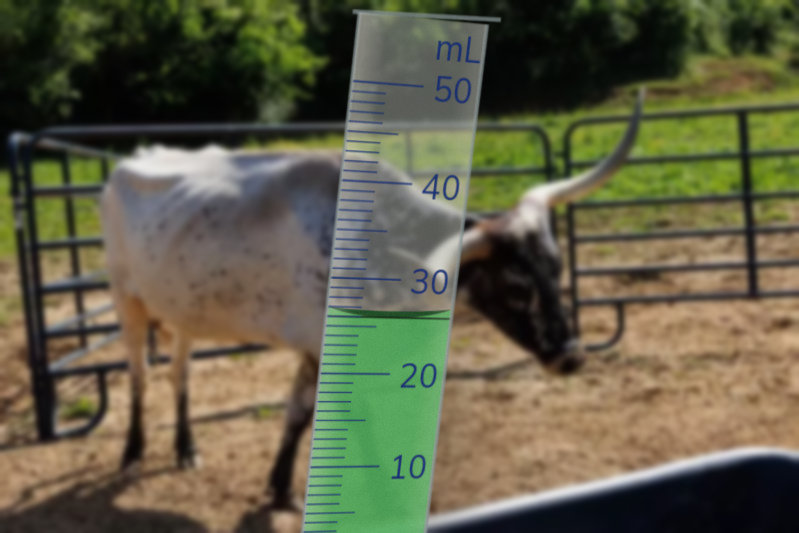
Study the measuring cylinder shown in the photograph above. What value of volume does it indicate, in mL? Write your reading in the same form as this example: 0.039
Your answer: 26
